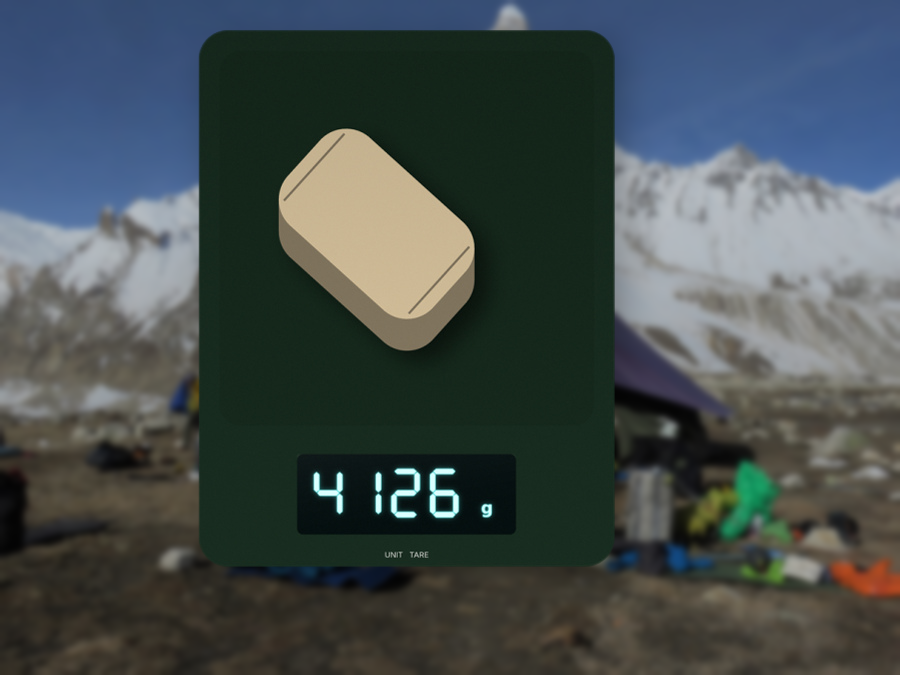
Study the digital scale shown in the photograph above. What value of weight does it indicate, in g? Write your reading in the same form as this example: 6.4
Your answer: 4126
